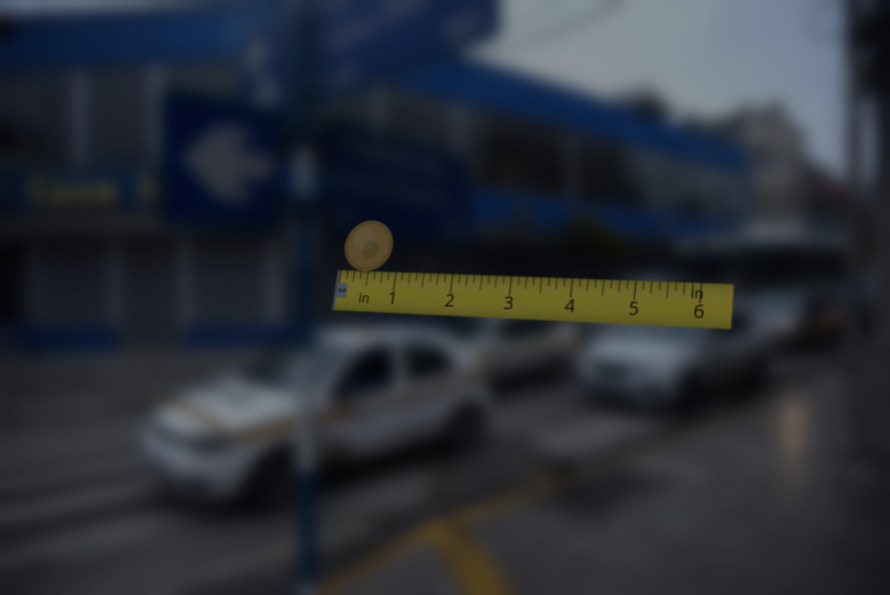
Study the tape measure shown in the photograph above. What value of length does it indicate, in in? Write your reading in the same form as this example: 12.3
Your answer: 0.875
